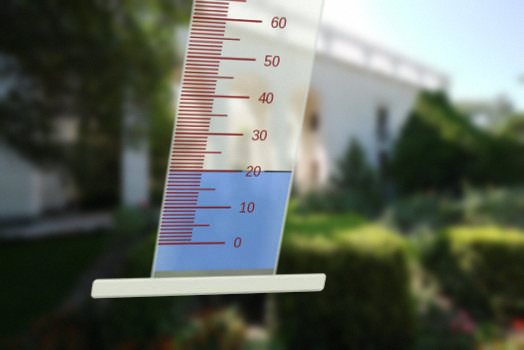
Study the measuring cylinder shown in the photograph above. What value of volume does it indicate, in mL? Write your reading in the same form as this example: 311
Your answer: 20
